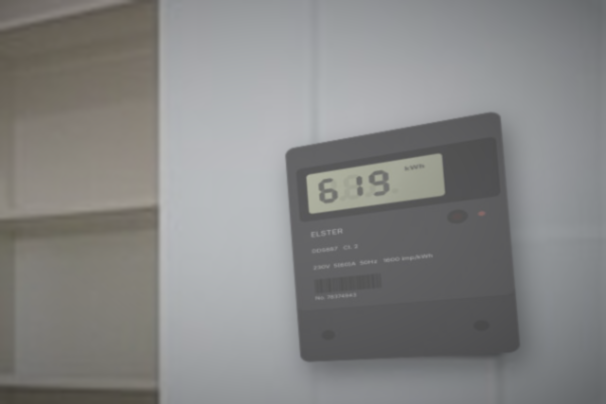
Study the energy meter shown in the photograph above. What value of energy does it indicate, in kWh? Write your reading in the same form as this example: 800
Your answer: 619
